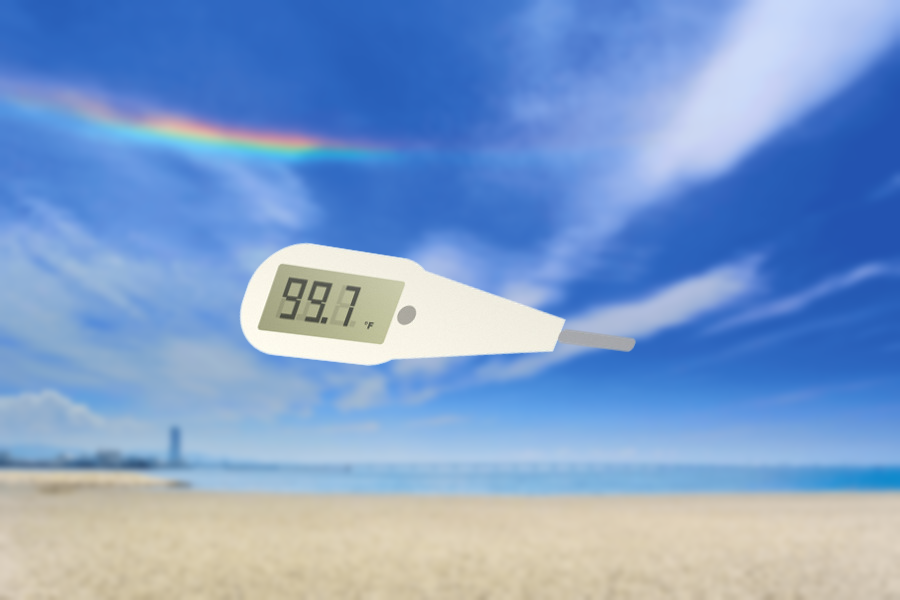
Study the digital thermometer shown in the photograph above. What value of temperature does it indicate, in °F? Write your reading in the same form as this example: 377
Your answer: 99.7
